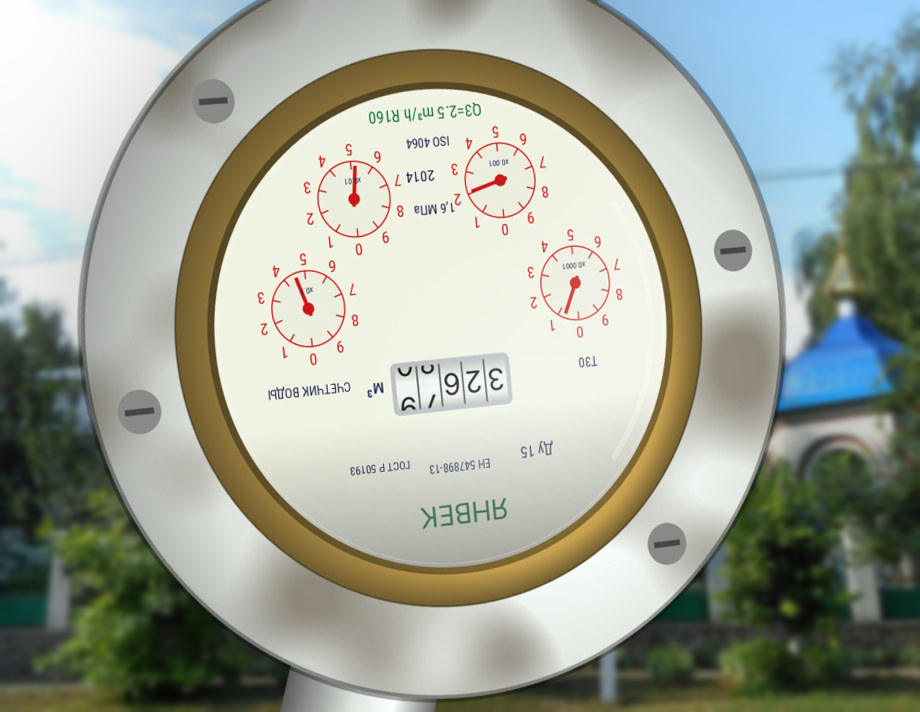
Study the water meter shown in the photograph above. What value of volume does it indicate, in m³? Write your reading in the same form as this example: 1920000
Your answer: 32679.4520
